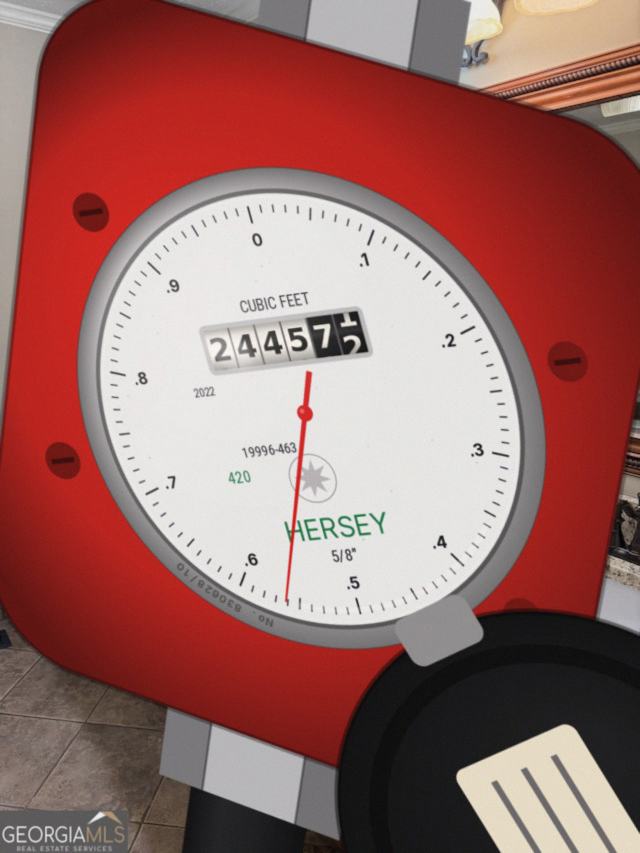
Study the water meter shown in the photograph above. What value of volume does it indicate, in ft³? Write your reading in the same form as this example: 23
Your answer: 244571.56
